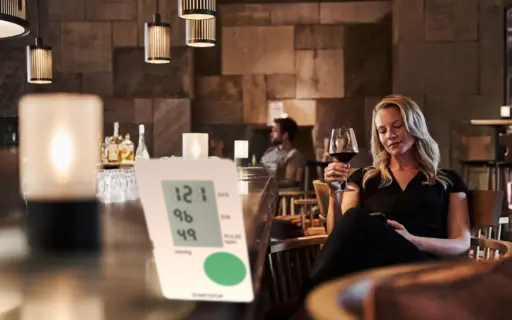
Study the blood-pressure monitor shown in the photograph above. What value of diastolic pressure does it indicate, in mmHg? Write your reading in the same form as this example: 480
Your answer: 96
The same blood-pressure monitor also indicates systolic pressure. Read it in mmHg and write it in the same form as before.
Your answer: 121
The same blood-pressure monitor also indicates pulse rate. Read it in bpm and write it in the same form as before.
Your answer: 49
